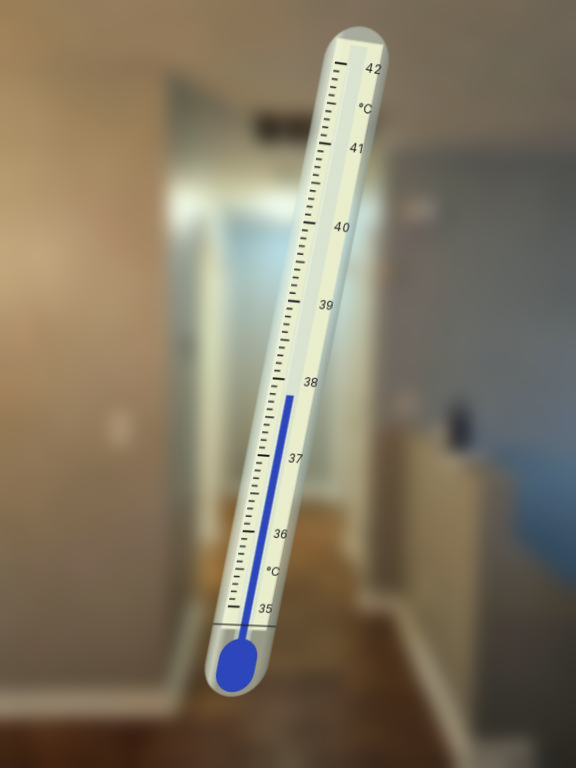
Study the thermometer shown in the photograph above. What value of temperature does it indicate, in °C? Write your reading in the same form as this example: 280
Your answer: 37.8
